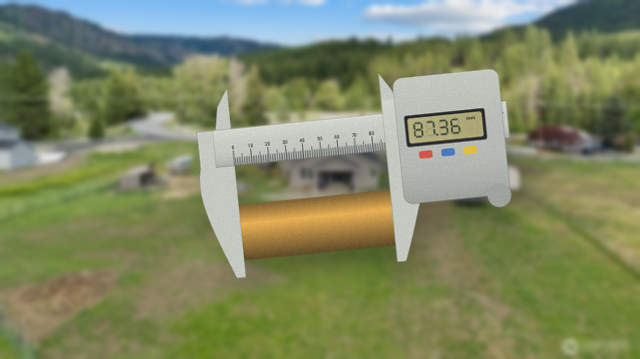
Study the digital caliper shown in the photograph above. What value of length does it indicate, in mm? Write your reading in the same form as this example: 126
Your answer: 87.36
